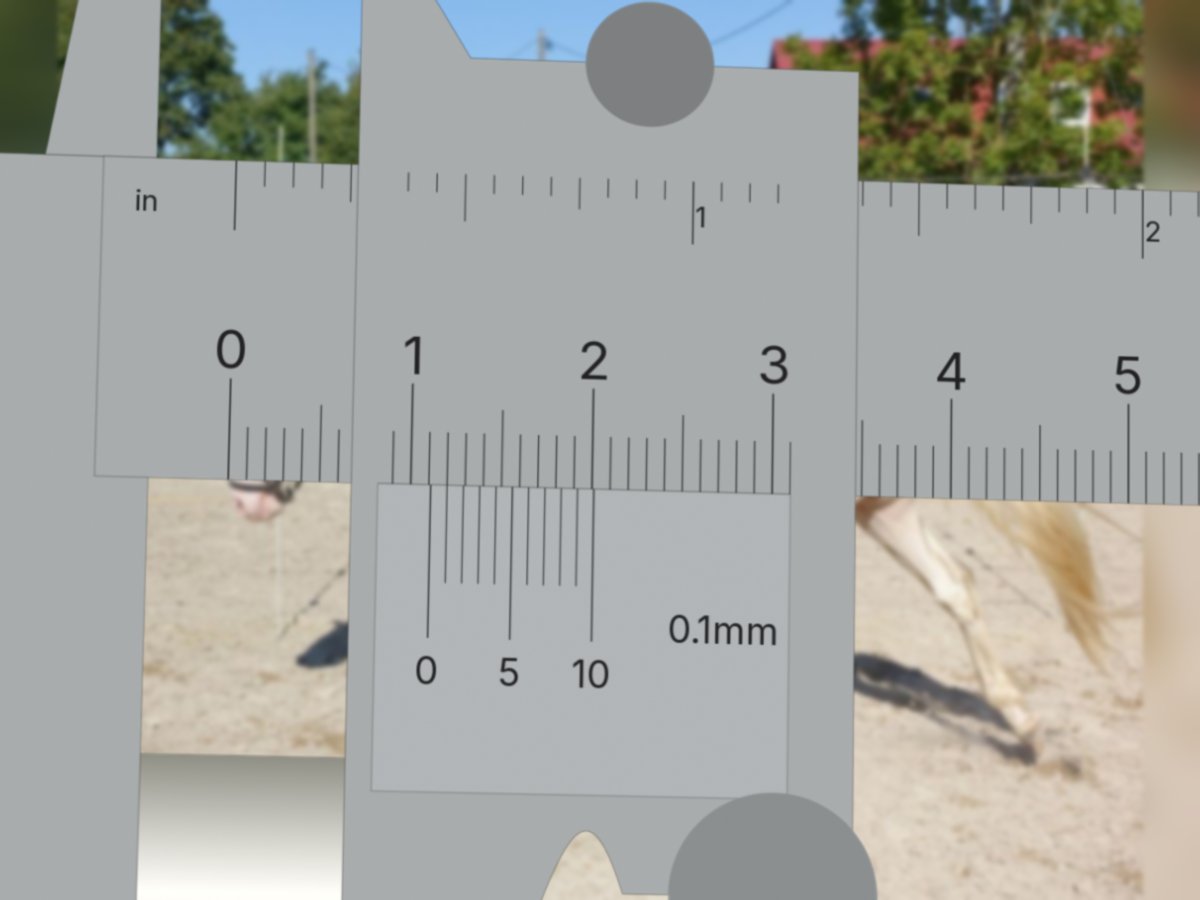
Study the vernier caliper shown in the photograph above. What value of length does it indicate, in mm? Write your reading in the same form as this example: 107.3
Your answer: 11.1
